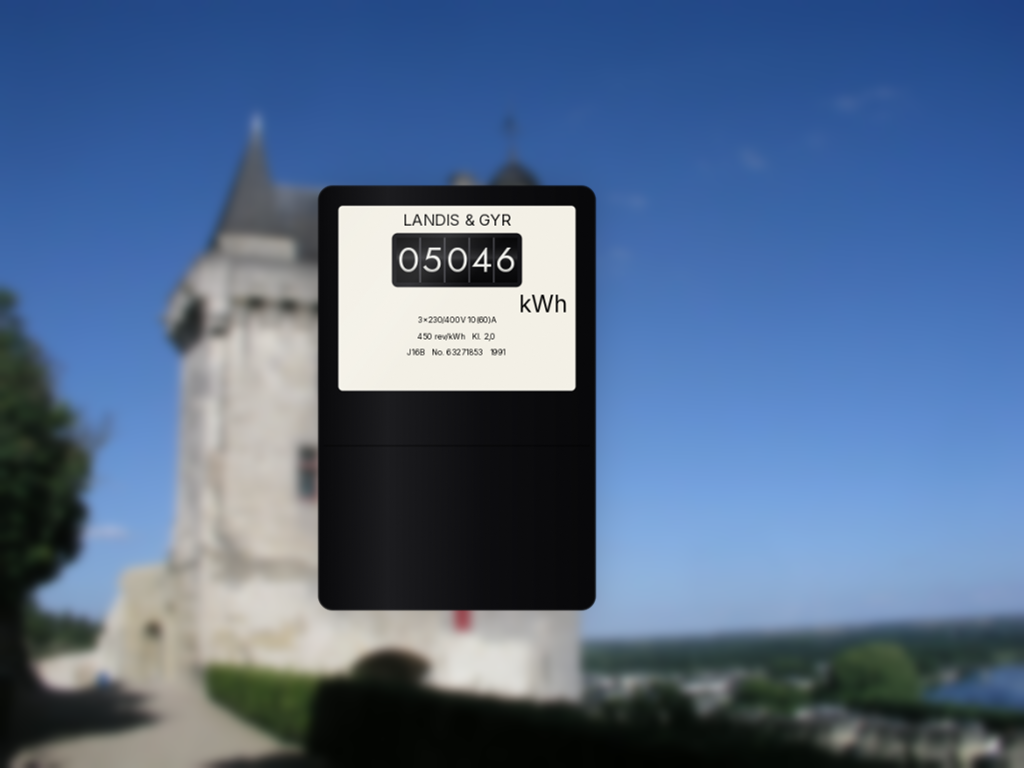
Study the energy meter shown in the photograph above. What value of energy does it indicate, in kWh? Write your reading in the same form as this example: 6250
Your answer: 5046
